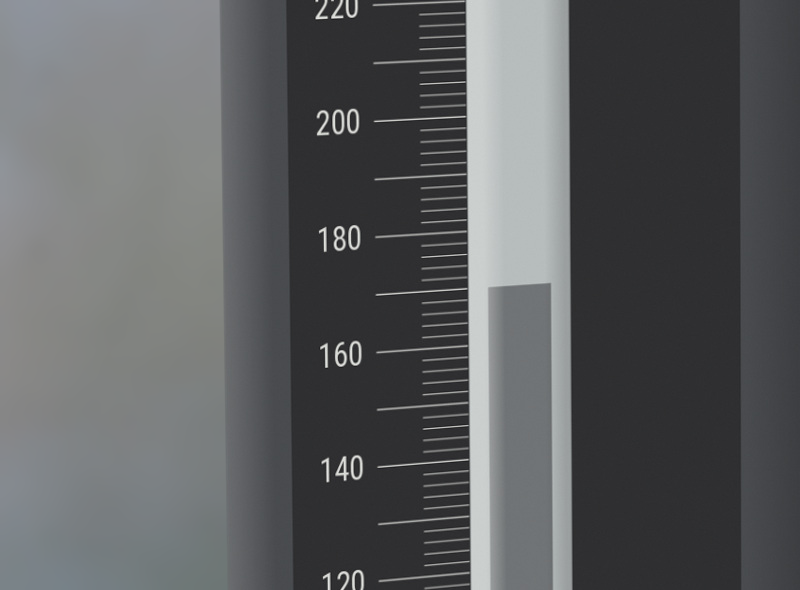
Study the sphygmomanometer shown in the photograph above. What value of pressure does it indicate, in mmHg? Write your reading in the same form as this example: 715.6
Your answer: 170
